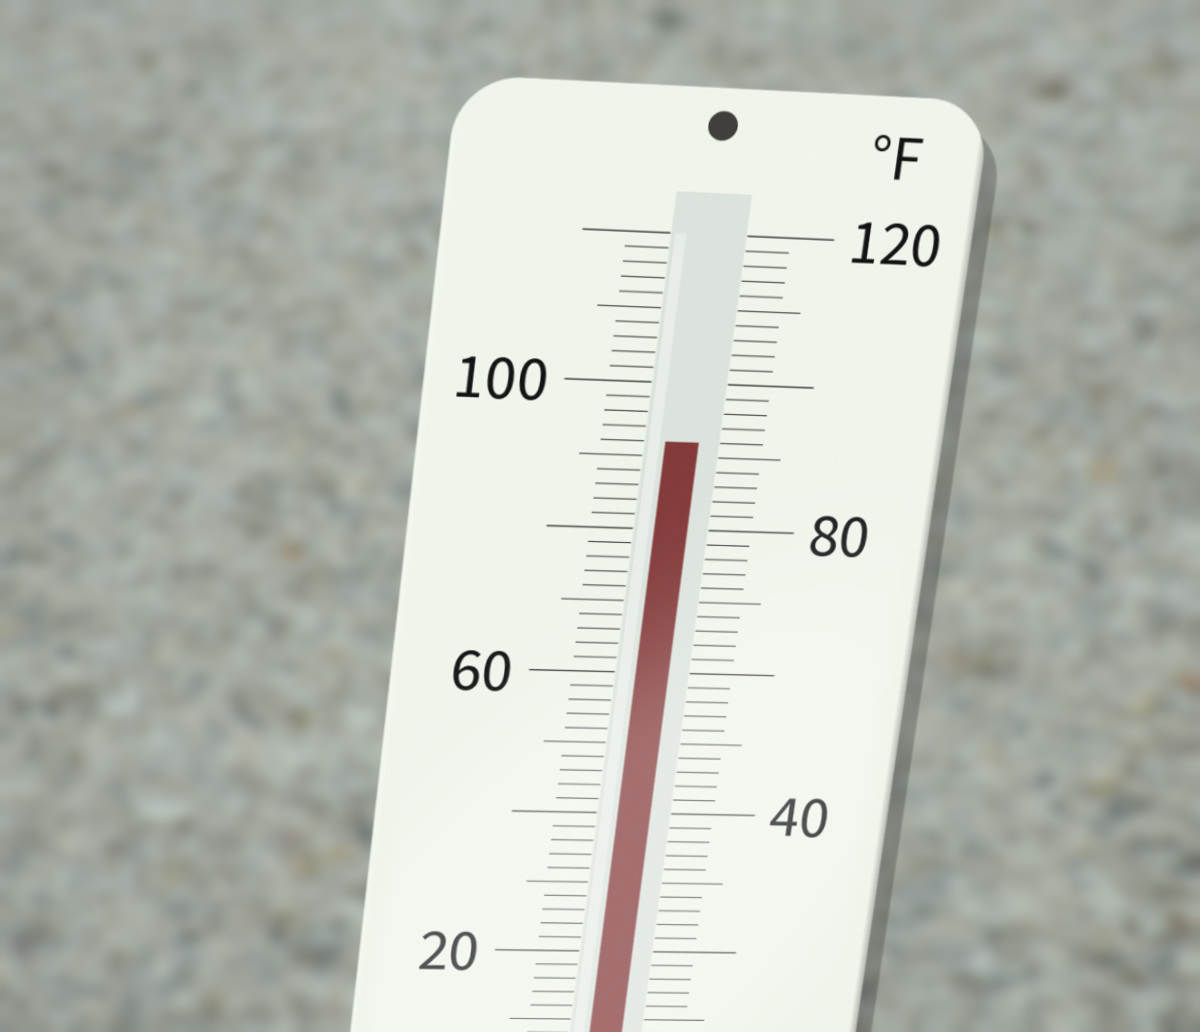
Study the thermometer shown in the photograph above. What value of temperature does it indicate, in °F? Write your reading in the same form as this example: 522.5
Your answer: 92
